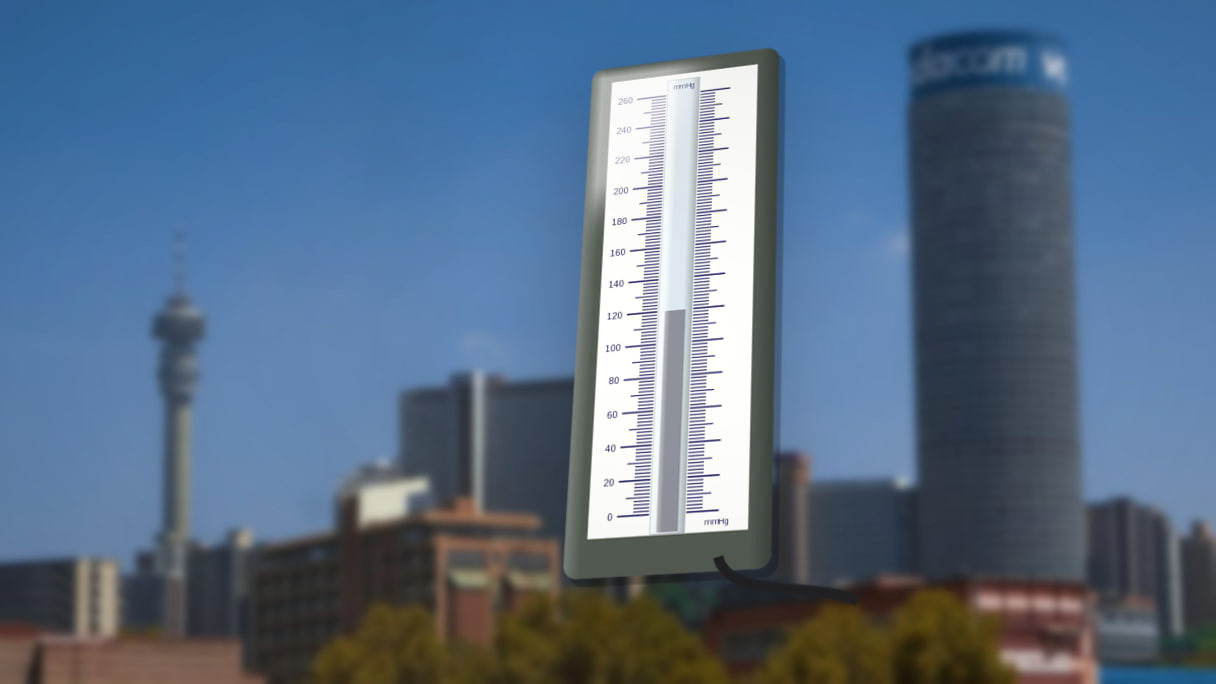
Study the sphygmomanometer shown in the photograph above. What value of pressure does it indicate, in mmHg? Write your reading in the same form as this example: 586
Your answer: 120
